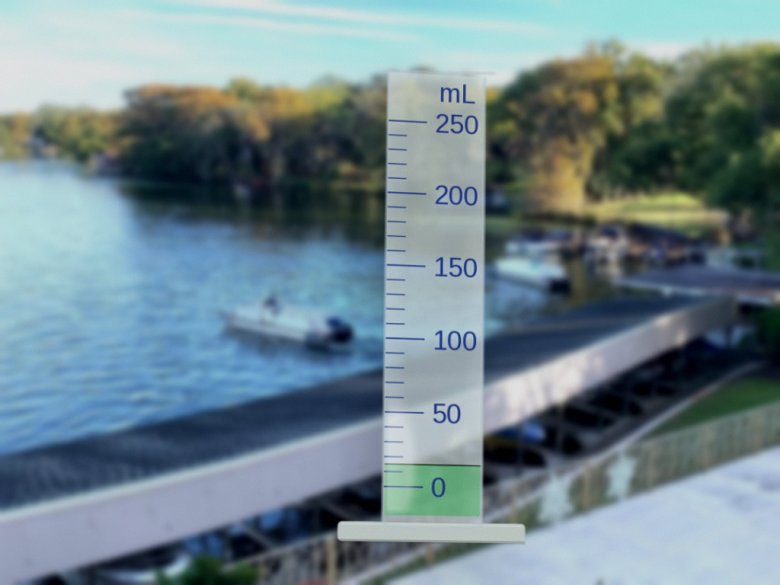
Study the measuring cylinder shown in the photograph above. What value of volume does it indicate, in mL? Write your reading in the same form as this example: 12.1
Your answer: 15
